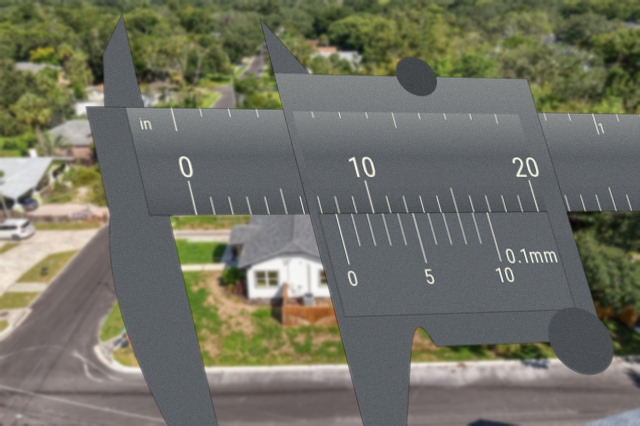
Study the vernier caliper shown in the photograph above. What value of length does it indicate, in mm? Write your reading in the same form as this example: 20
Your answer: 7.8
